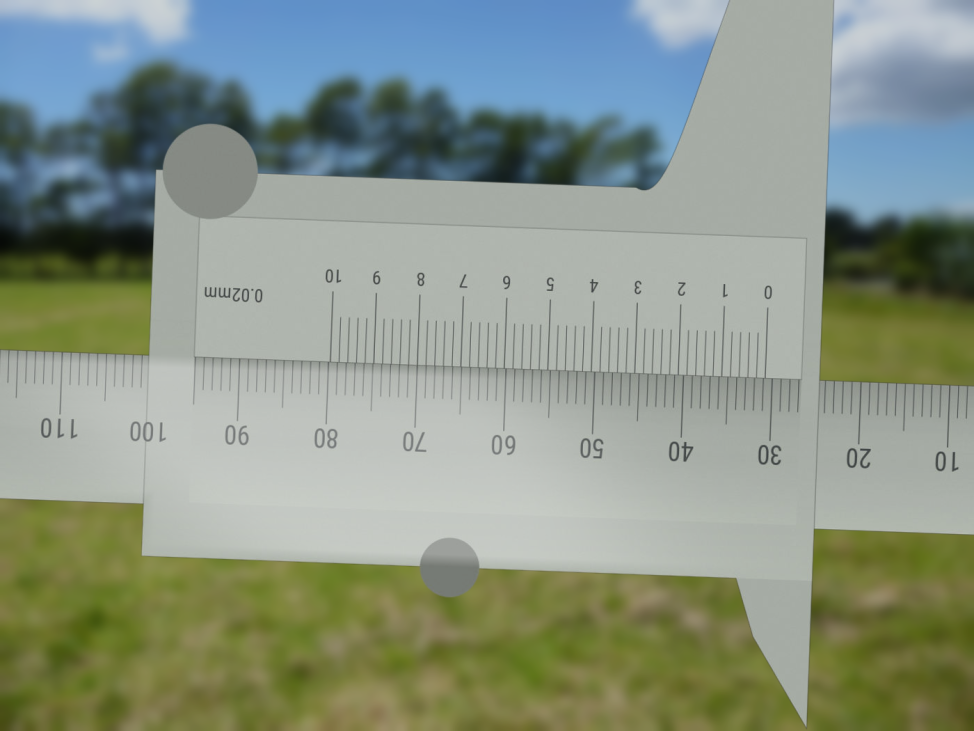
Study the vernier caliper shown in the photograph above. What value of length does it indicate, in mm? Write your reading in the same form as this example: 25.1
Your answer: 30.8
